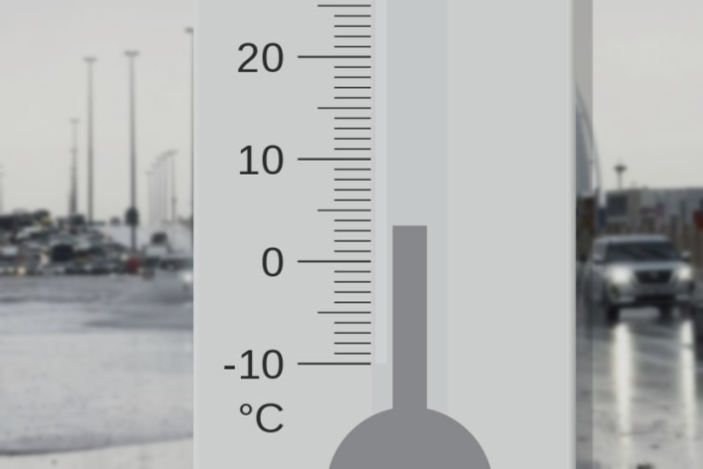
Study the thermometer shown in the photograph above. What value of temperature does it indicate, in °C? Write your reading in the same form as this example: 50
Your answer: 3.5
